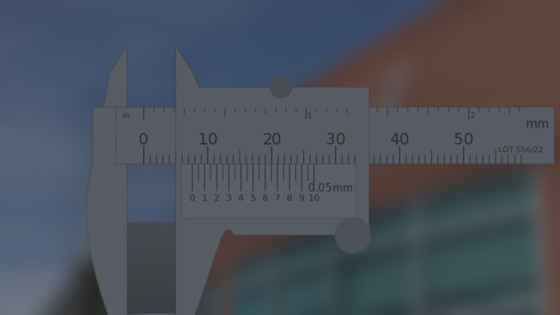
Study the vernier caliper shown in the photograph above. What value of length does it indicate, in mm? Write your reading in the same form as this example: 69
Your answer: 7.6
